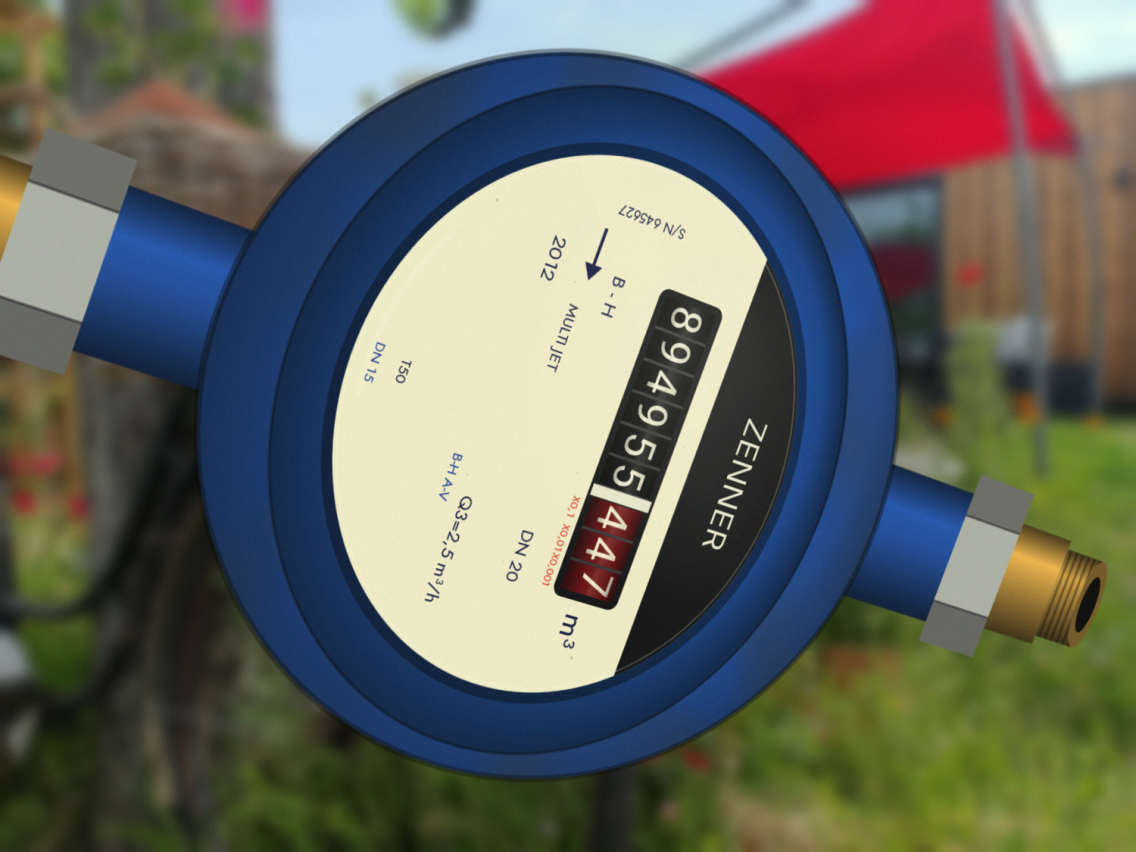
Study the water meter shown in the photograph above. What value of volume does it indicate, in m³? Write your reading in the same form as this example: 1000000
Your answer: 894955.447
